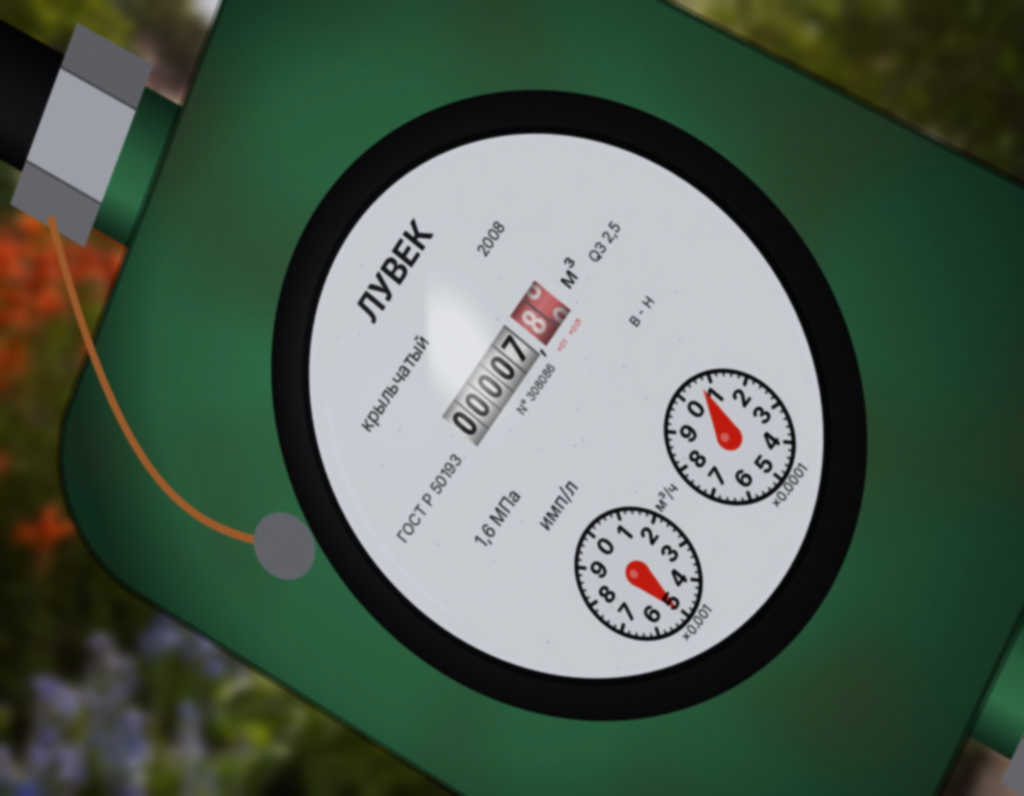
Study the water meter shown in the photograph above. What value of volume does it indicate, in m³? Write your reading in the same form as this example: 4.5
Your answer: 7.8850
